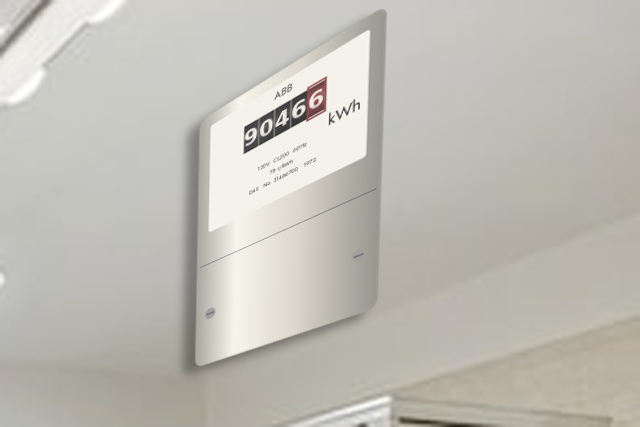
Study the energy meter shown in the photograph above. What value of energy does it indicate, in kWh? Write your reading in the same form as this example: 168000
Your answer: 9046.6
